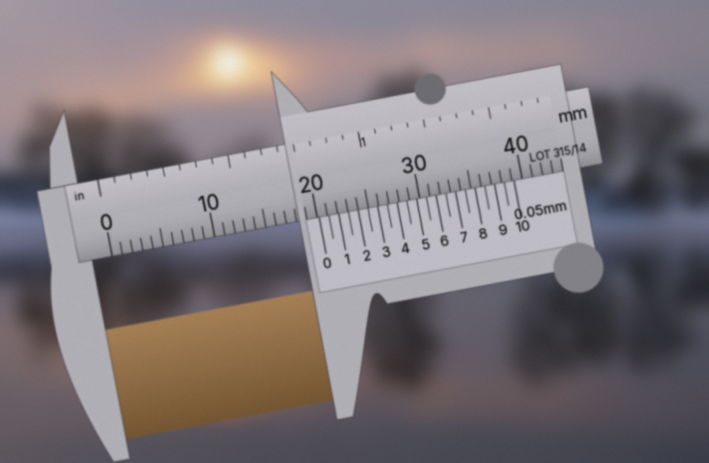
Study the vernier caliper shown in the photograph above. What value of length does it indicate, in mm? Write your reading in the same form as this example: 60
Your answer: 20.2
